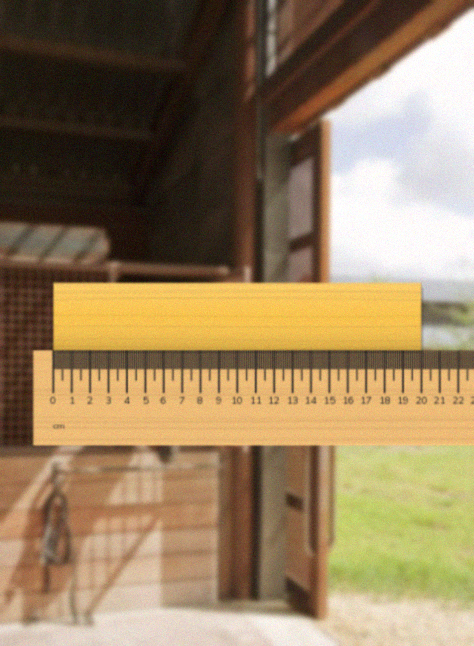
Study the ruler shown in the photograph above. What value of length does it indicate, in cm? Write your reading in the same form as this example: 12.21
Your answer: 20
